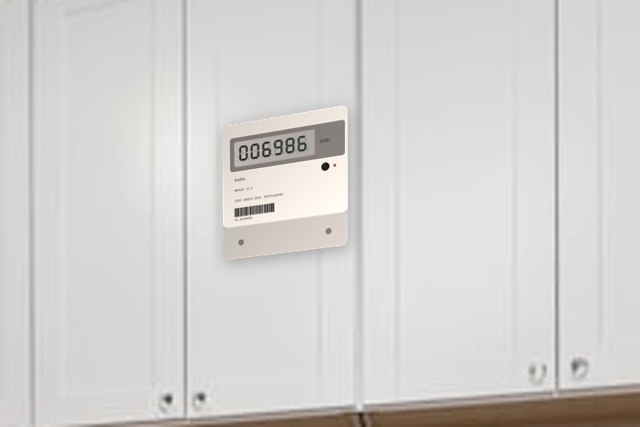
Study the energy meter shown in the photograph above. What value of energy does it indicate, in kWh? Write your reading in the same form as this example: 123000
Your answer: 6986
